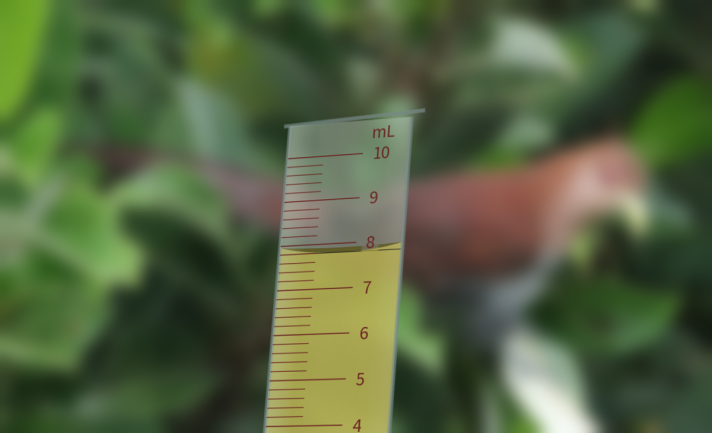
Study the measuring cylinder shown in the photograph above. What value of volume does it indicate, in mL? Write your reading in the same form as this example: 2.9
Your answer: 7.8
